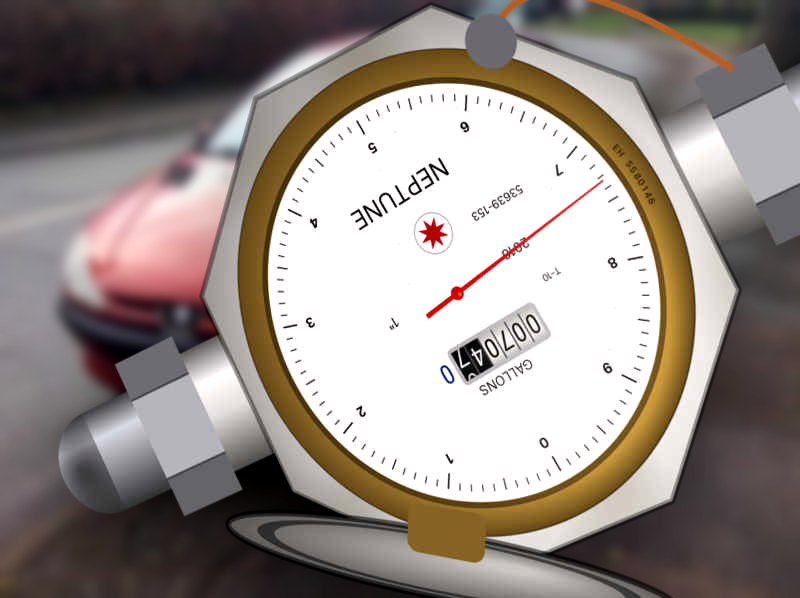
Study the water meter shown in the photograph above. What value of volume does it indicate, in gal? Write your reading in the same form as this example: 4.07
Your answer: 70467.3
